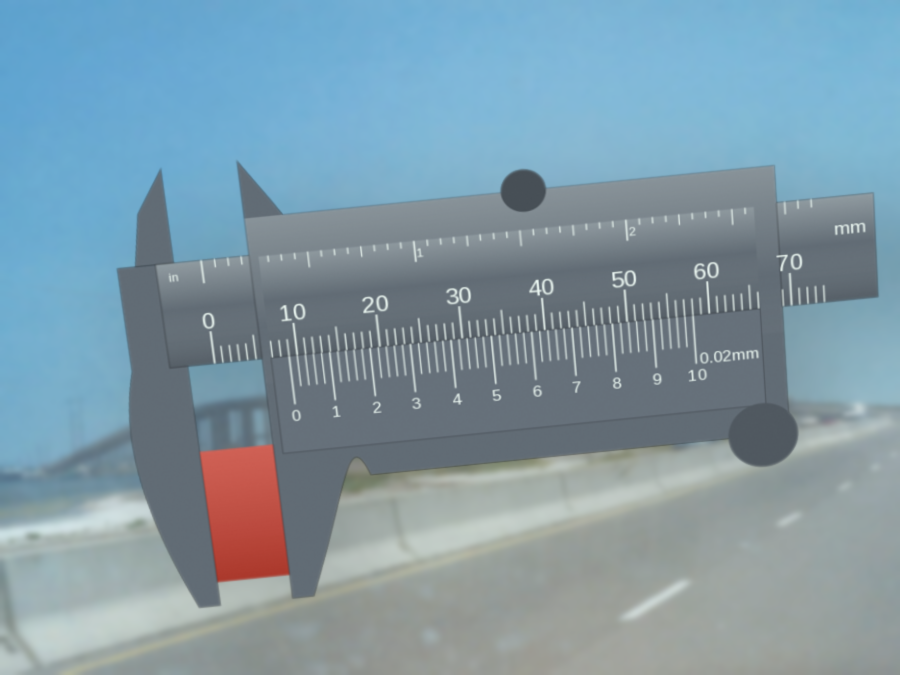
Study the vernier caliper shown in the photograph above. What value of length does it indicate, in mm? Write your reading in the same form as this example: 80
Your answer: 9.0
